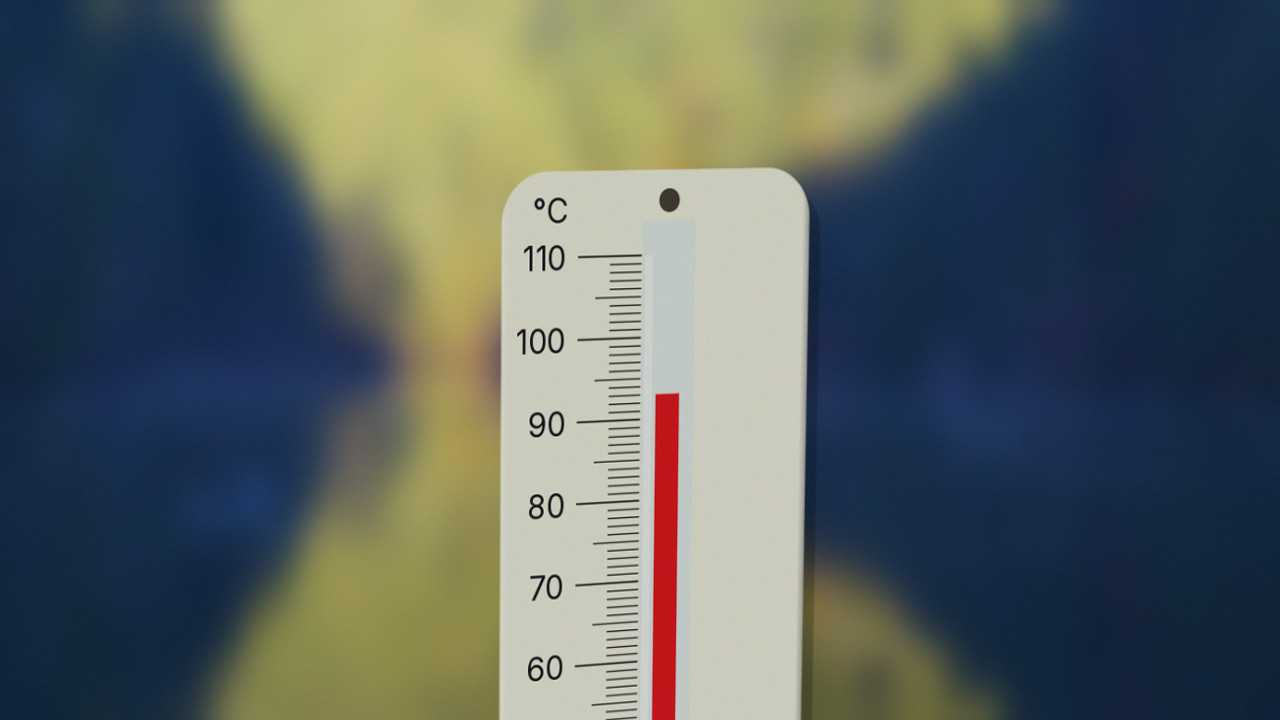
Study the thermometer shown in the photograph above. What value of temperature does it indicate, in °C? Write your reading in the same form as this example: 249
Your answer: 93
